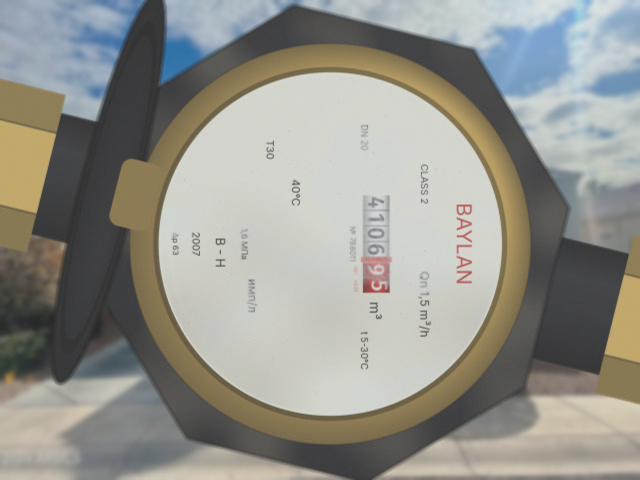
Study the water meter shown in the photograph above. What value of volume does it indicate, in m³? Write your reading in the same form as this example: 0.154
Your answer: 4106.95
